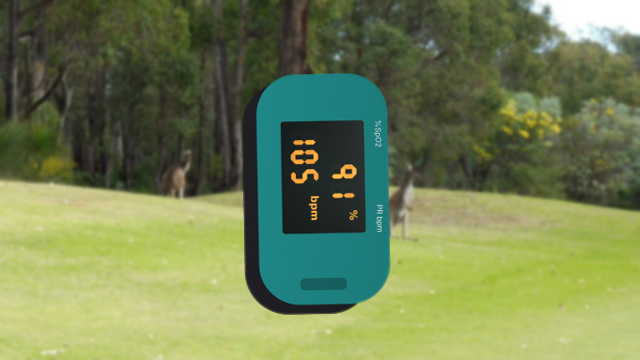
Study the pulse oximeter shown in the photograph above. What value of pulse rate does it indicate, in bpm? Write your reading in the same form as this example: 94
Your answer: 105
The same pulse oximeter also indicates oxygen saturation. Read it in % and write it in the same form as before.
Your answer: 91
